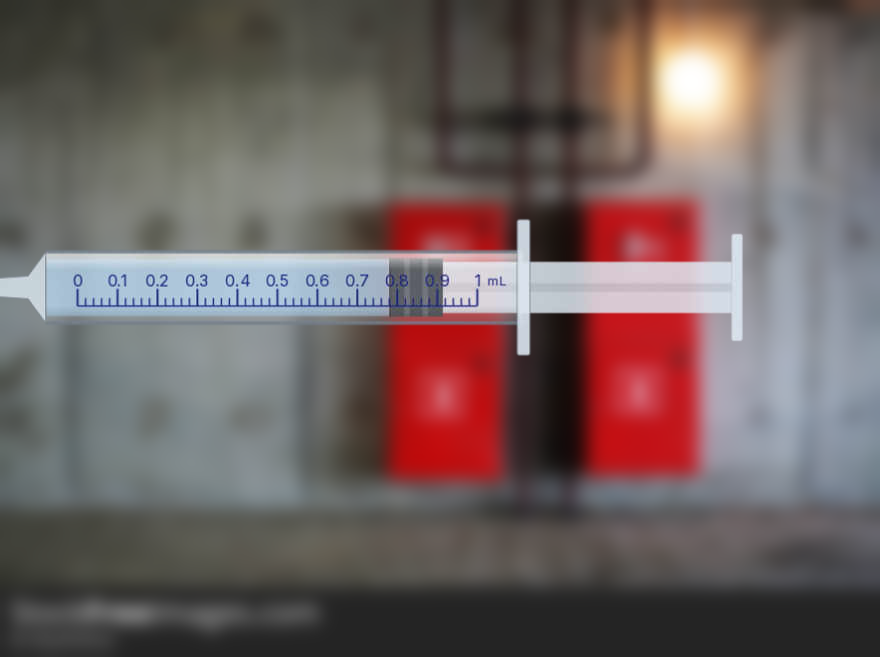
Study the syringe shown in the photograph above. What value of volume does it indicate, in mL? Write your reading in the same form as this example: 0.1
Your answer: 0.78
